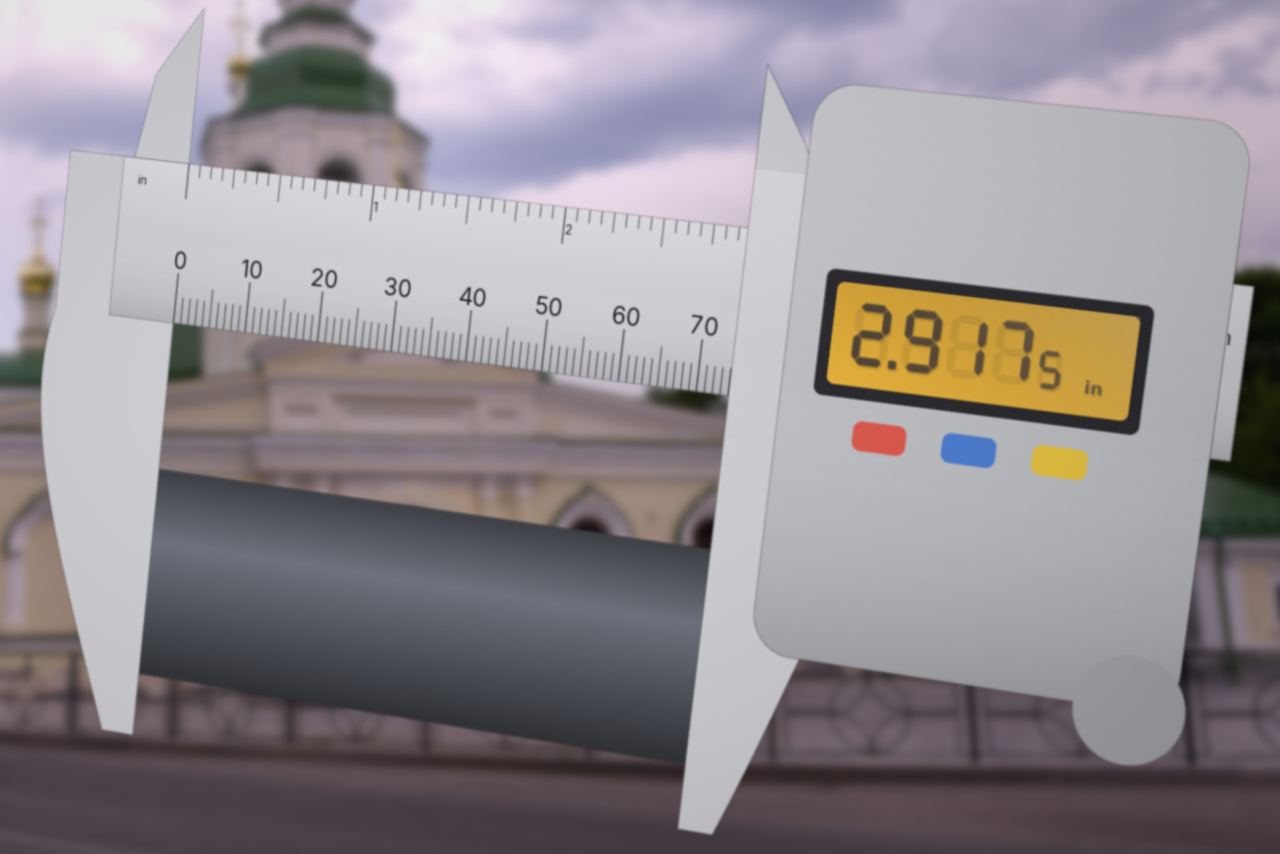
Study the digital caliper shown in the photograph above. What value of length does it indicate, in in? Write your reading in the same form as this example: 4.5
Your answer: 2.9175
